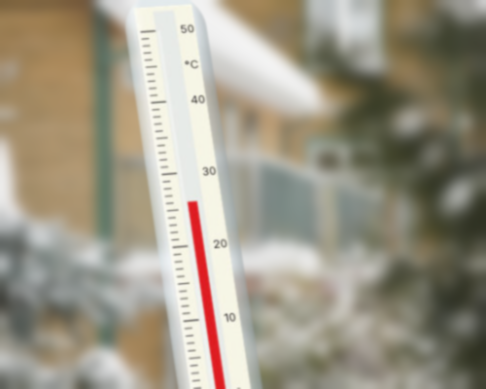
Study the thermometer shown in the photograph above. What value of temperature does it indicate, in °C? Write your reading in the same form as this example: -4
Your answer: 26
